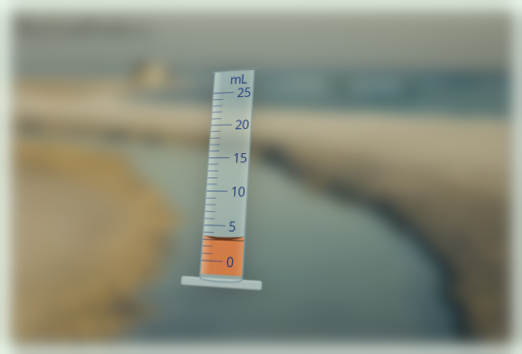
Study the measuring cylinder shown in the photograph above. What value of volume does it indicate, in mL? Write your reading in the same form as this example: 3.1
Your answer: 3
